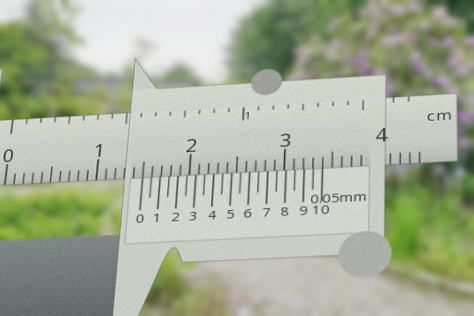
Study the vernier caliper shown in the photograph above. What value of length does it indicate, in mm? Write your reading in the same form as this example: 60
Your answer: 15.0
